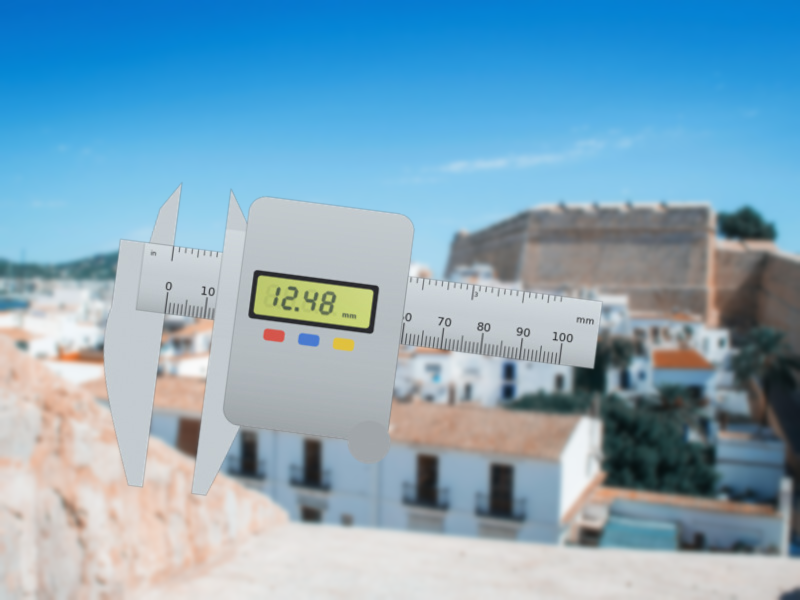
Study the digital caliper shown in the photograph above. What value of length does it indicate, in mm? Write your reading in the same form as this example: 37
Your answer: 12.48
